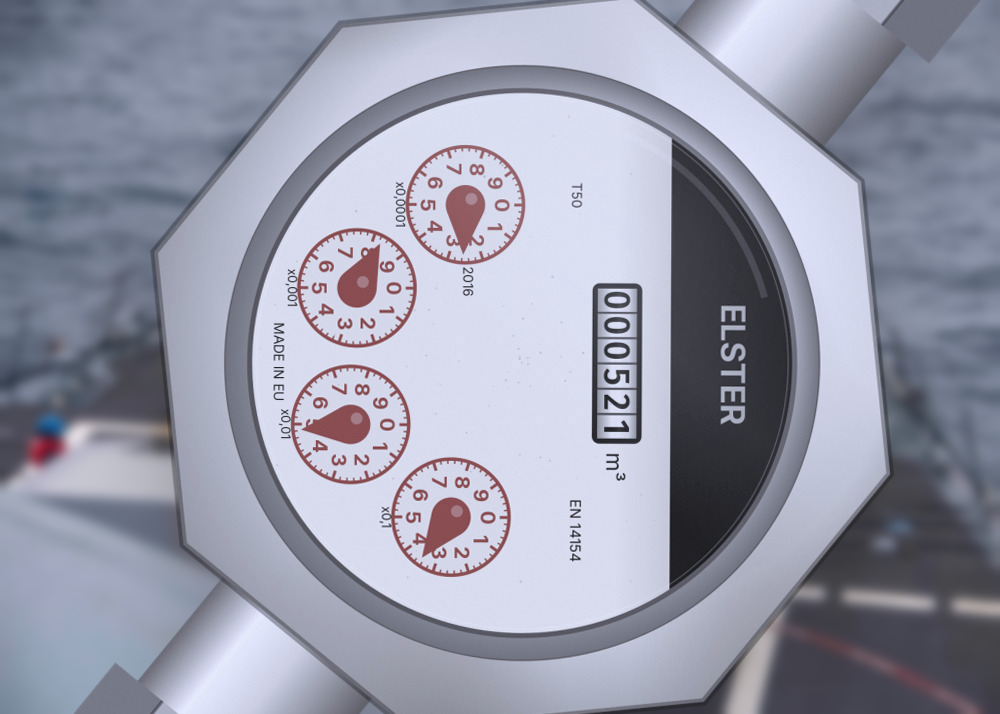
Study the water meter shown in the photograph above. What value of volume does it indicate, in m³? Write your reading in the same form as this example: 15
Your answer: 521.3482
